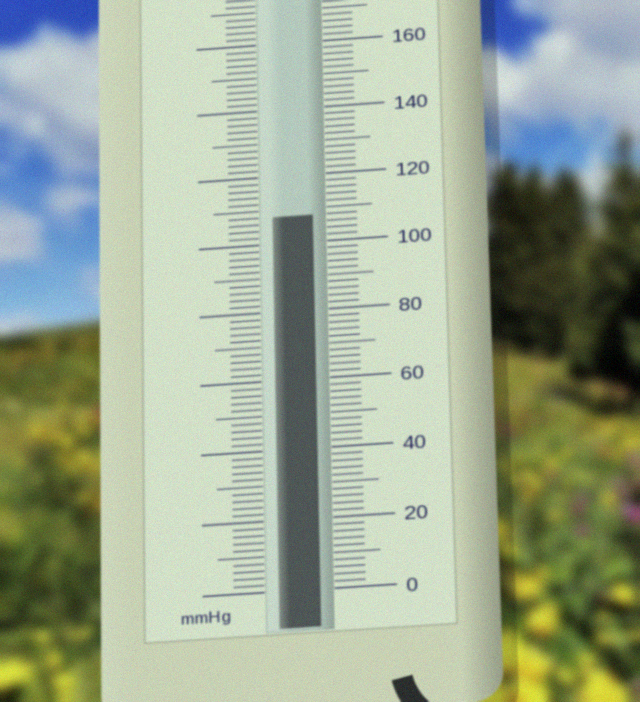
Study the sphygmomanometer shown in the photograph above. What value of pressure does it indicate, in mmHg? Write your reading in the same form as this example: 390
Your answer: 108
